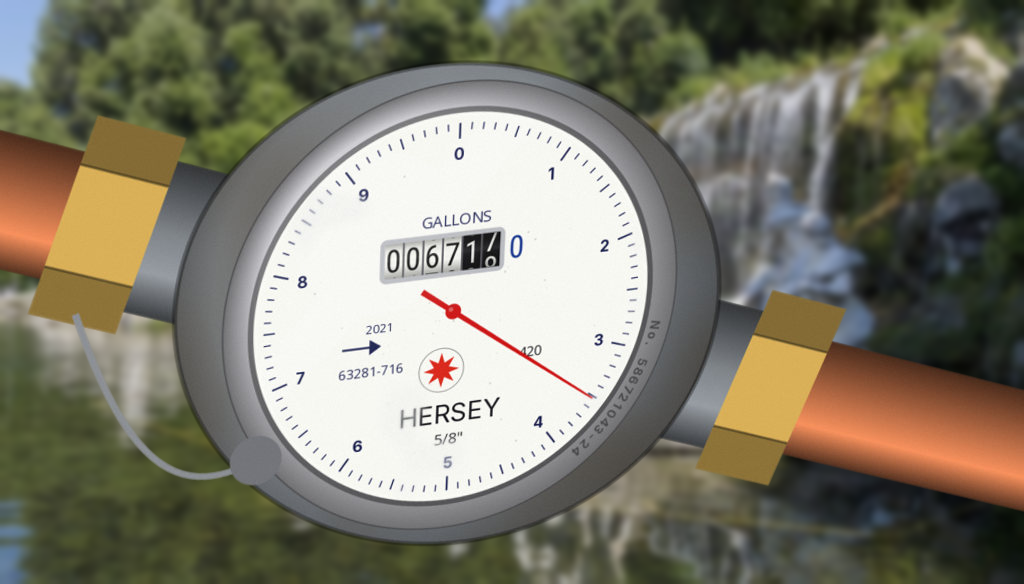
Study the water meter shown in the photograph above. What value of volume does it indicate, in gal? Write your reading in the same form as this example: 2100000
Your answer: 67173.5
